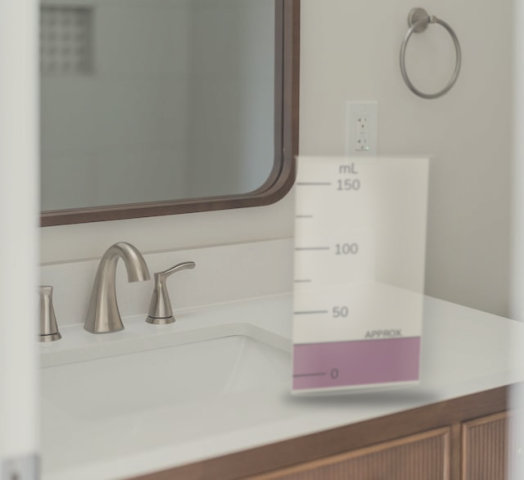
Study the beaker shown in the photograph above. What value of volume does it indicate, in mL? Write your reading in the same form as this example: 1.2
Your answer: 25
